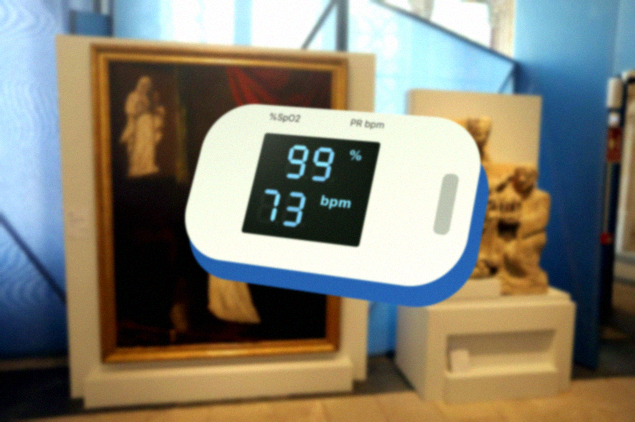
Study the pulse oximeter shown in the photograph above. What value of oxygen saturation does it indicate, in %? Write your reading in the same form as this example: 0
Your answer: 99
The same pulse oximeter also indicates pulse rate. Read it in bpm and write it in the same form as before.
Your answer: 73
